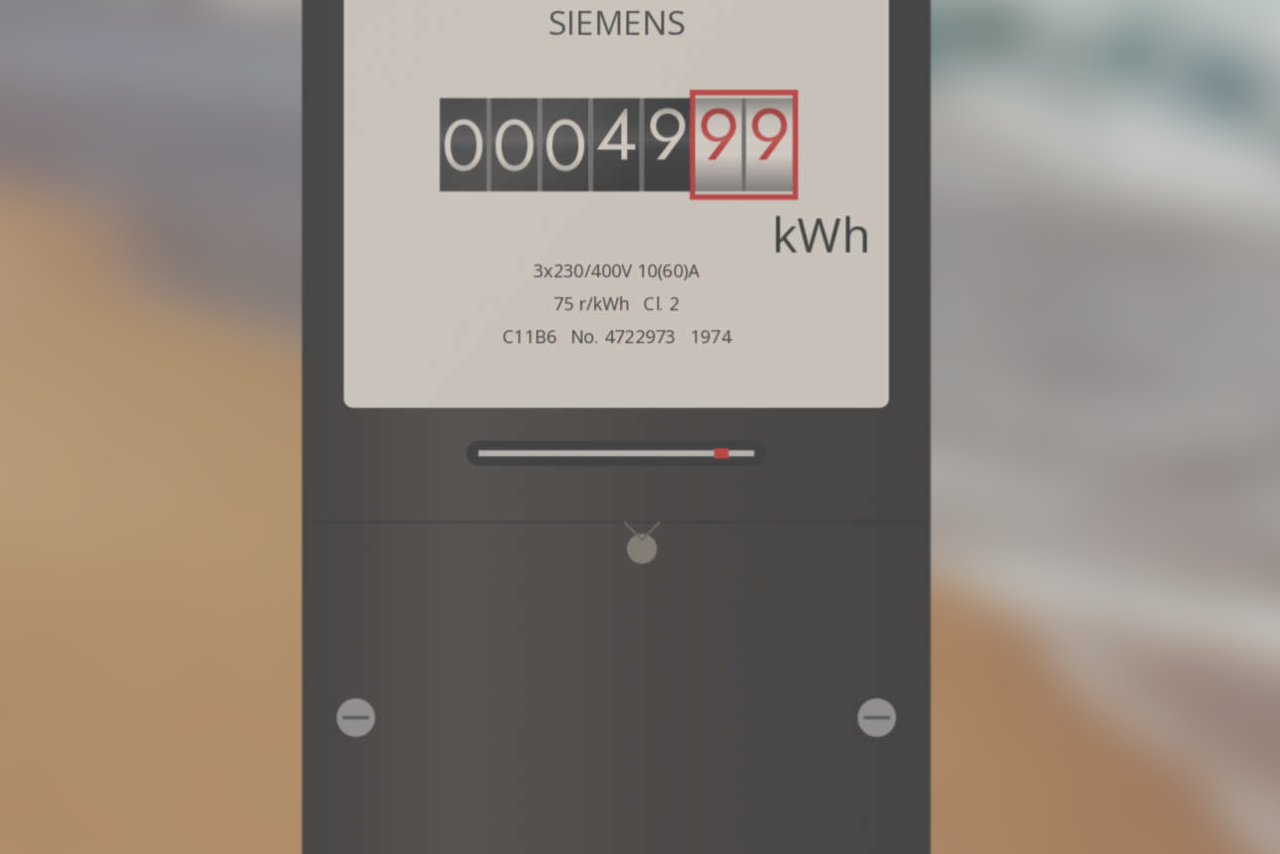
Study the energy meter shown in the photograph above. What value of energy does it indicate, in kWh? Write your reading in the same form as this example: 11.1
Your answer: 49.99
